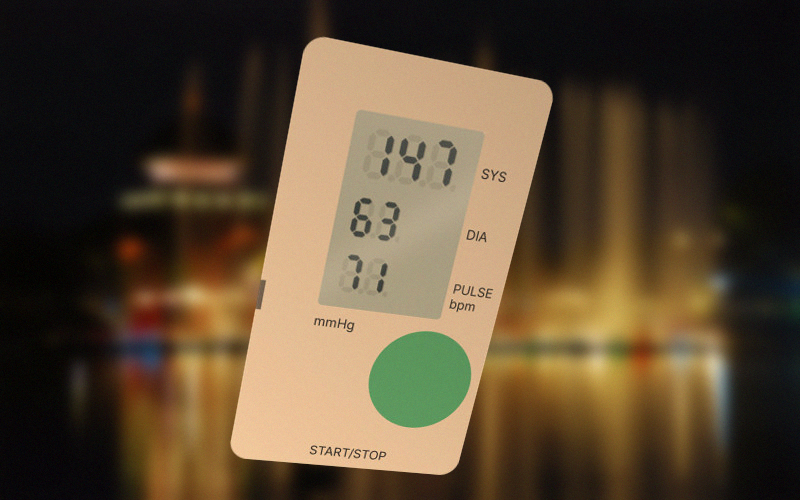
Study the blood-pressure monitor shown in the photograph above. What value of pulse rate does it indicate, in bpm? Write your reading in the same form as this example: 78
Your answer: 71
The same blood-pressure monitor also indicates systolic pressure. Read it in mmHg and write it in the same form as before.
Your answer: 147
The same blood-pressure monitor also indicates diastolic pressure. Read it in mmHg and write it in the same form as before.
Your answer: 63
